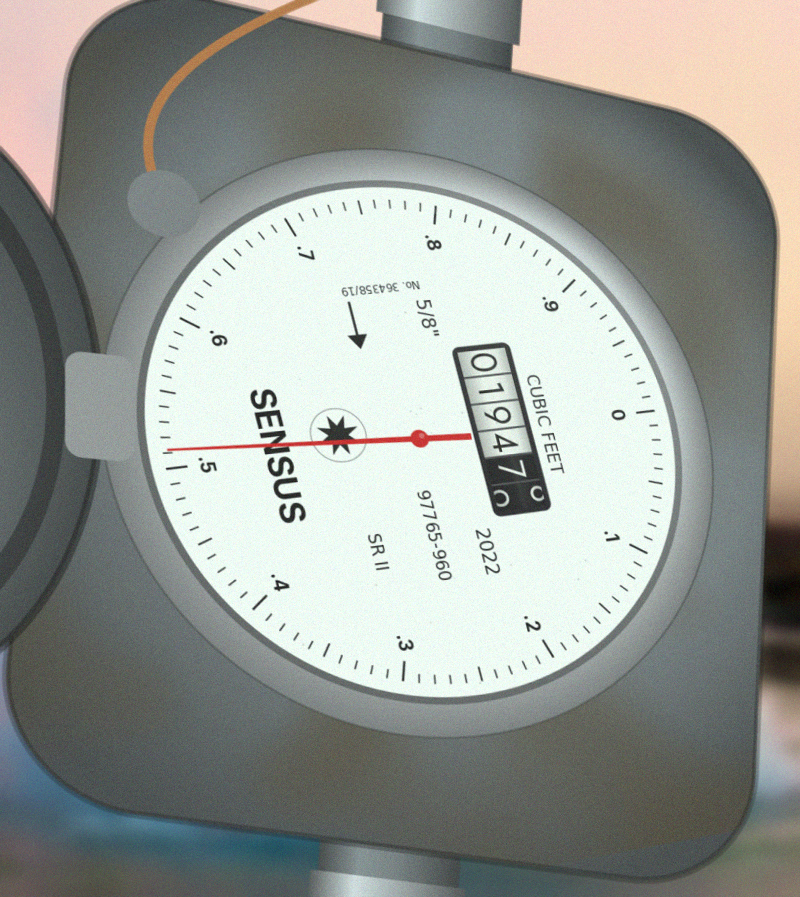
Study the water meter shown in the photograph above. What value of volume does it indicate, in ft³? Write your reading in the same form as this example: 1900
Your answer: 19478.51
